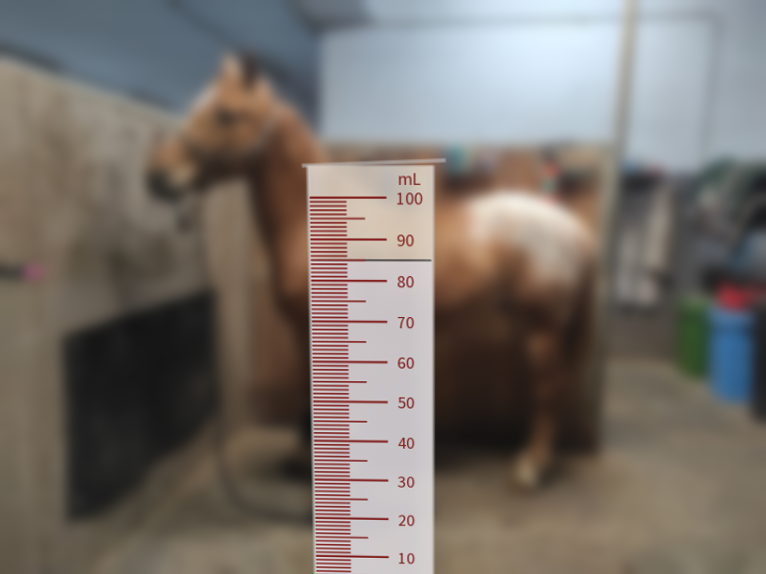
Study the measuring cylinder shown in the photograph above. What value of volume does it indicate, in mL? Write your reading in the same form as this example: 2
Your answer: 85
